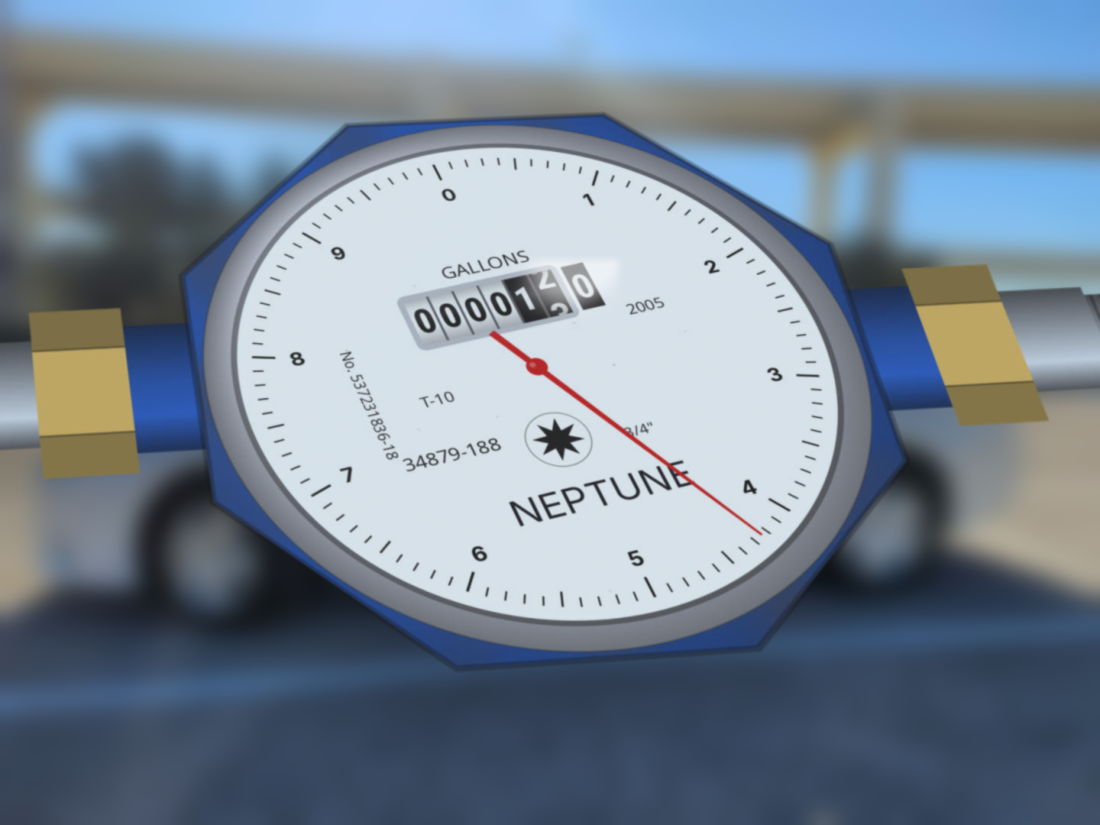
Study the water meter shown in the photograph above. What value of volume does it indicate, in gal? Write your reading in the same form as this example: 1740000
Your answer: 124.2
